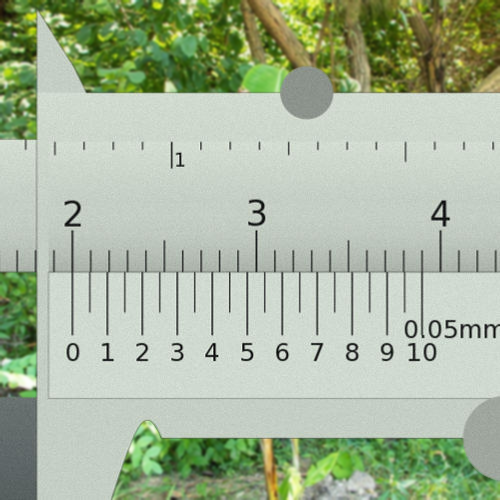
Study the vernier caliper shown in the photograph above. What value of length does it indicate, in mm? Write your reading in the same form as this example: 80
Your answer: 20.0
